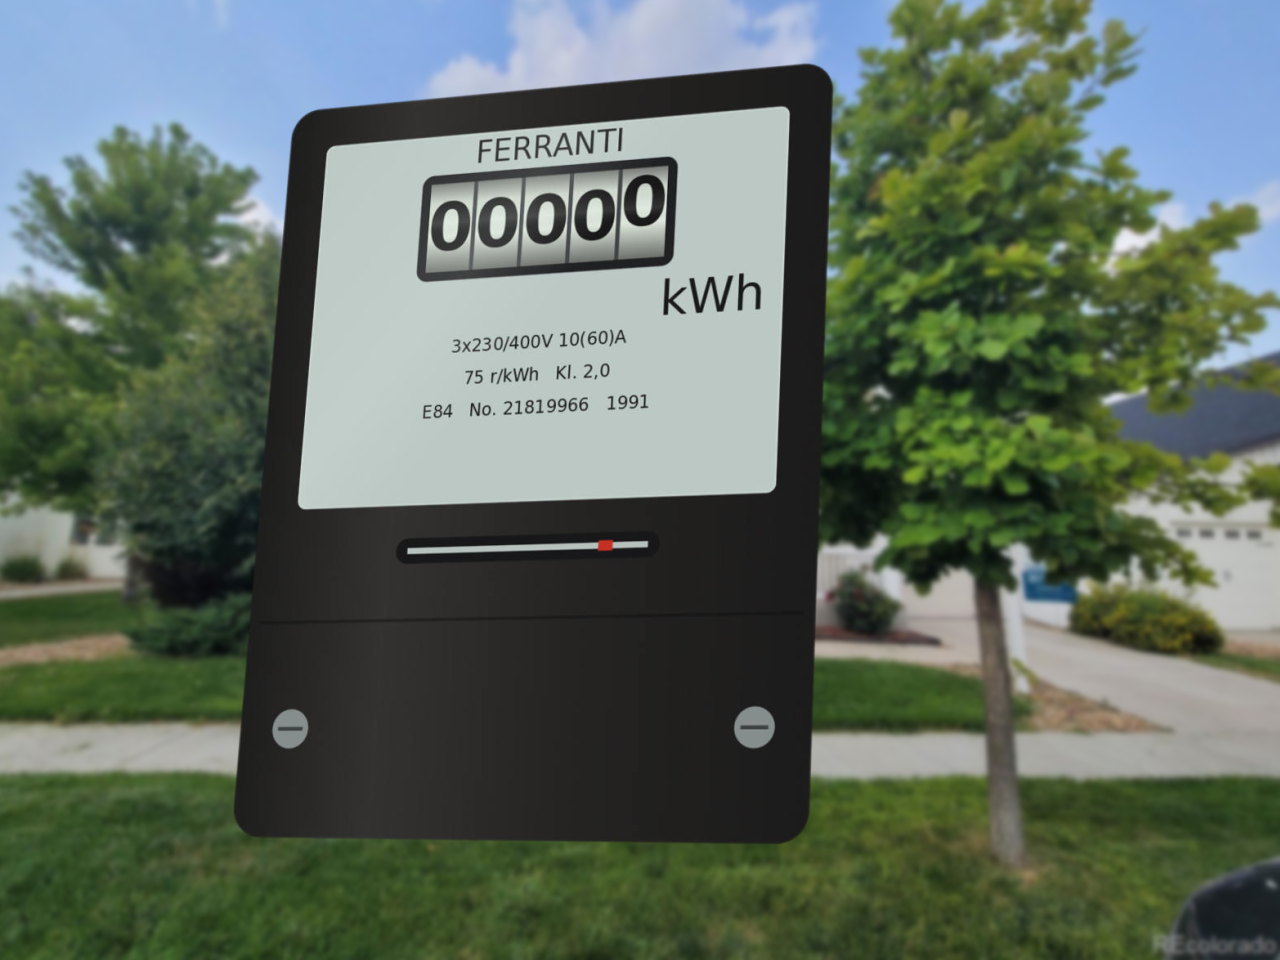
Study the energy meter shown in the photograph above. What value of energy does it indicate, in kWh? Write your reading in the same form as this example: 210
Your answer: 0
